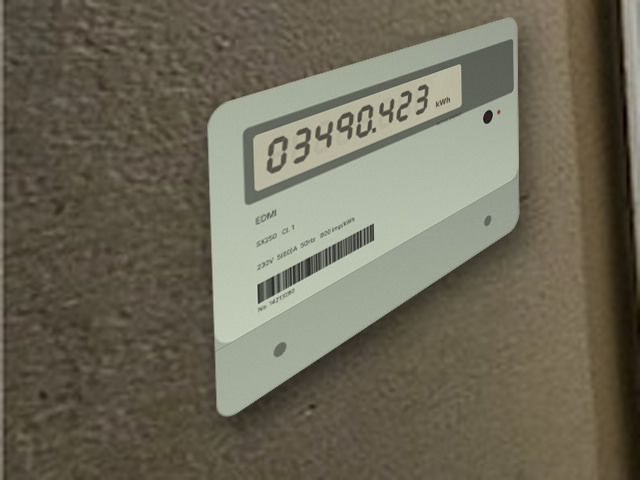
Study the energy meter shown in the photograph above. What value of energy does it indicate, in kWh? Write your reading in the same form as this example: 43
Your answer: 3490.423
